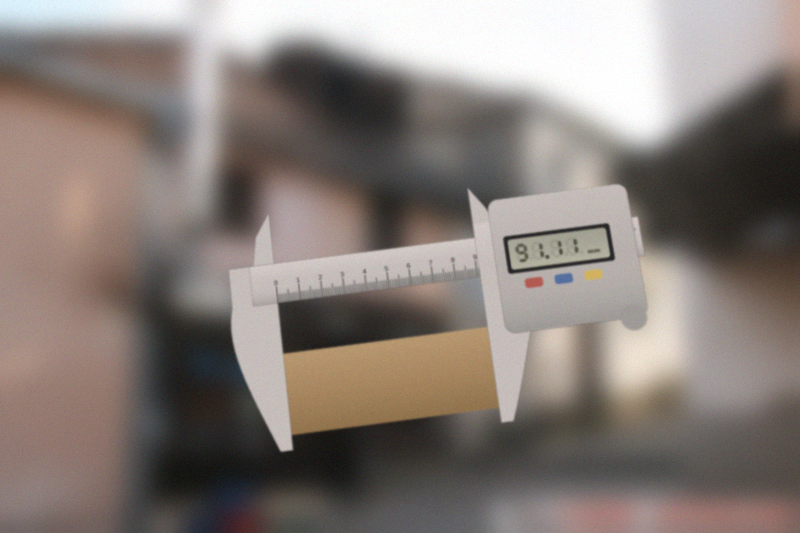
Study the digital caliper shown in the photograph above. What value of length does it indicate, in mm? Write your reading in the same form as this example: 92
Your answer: 91.11
